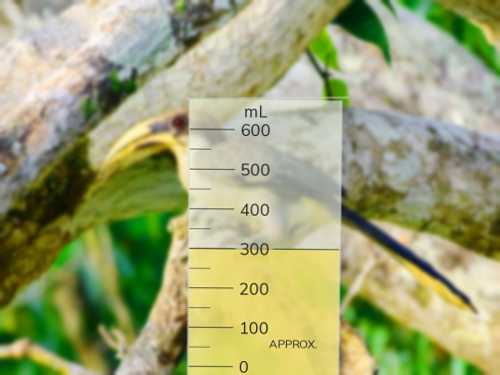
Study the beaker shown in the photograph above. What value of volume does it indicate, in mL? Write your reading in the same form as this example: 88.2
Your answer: 300
